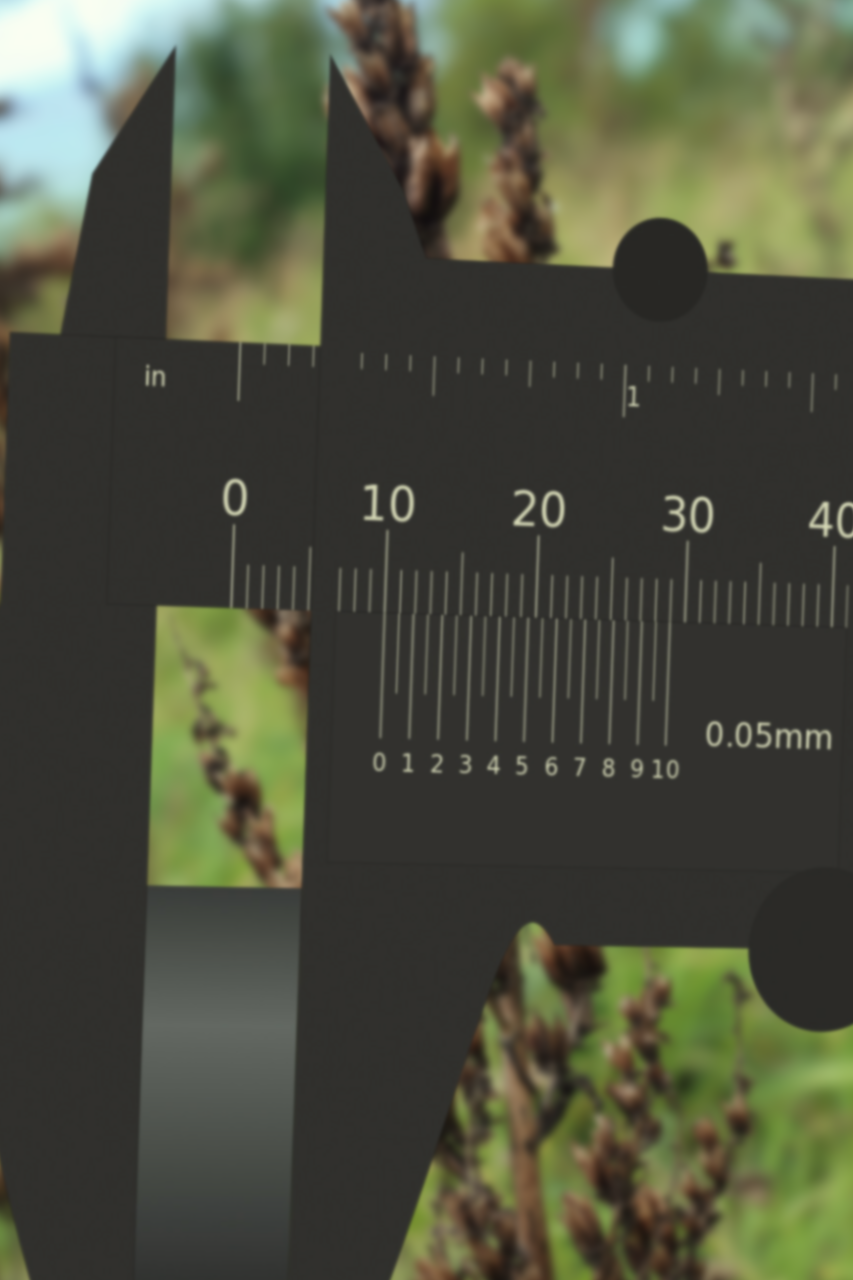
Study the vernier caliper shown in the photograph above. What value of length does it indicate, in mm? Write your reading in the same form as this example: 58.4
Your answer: 10.0
